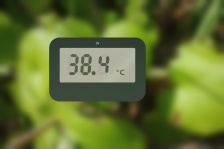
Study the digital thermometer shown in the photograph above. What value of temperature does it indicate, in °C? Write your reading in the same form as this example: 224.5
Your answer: 38.4
